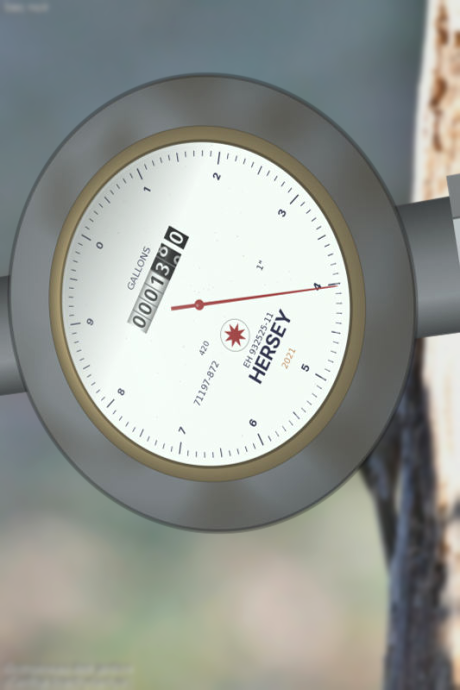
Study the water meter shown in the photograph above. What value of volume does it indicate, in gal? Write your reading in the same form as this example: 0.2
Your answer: 1384.0
